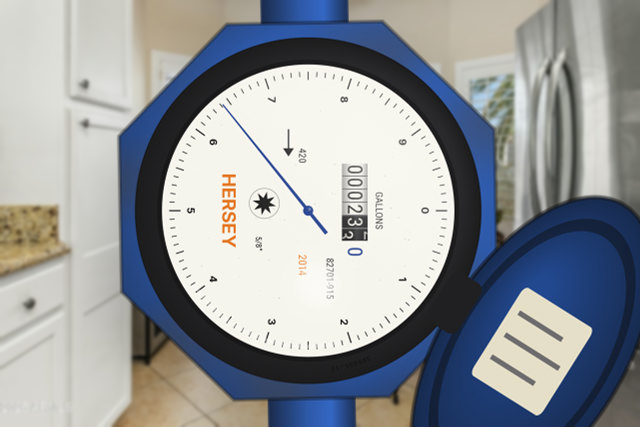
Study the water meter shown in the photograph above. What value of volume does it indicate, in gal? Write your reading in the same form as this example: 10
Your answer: 2326.4
